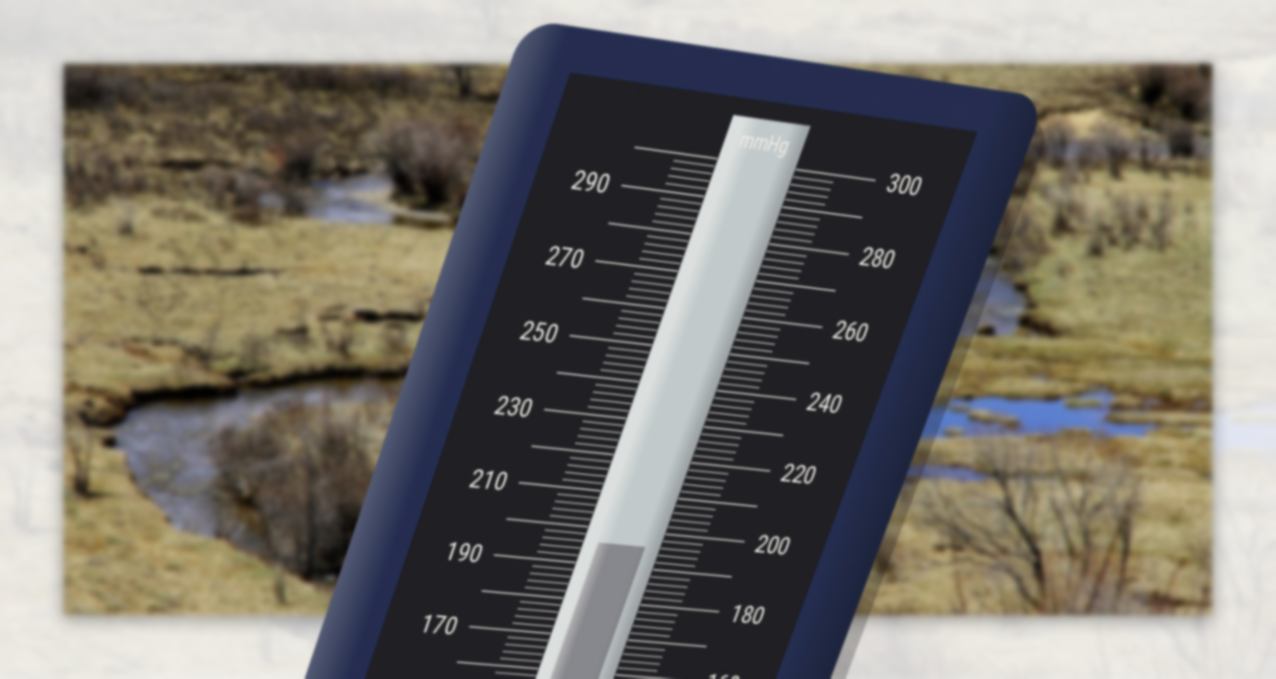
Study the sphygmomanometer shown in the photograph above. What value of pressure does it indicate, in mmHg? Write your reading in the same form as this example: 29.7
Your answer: 196
